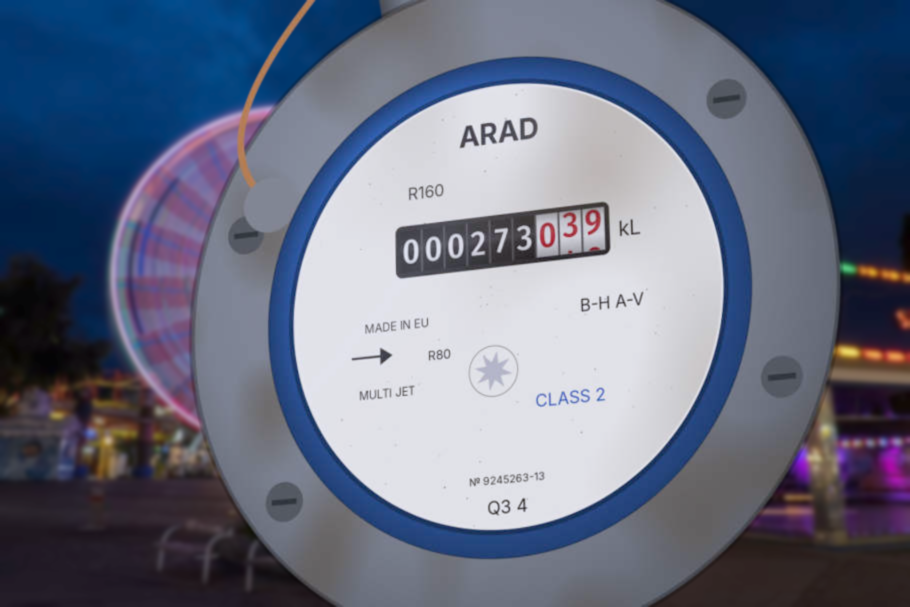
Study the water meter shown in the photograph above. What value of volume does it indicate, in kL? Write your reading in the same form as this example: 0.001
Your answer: 273.039
